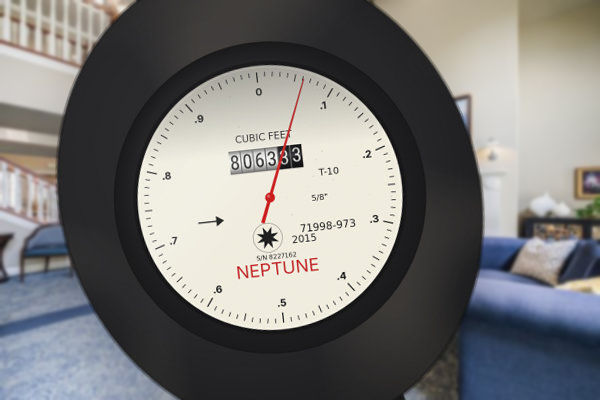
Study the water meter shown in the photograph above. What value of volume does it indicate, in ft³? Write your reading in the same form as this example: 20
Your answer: 806333.06
